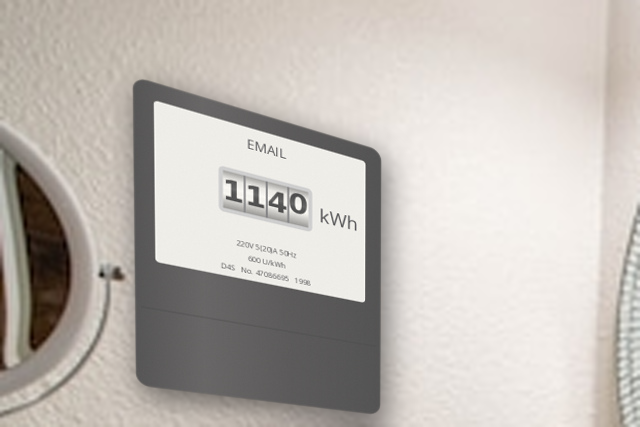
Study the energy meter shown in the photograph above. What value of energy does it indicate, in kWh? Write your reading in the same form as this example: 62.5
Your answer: 1140
